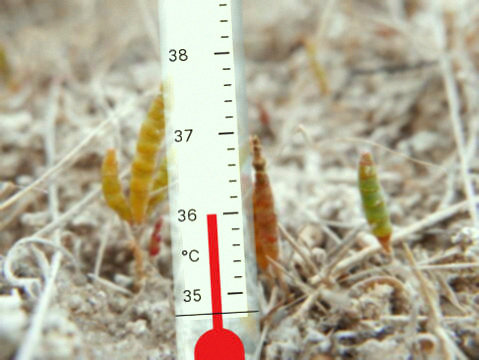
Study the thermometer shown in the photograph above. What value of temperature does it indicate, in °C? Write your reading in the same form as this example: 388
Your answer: 36
